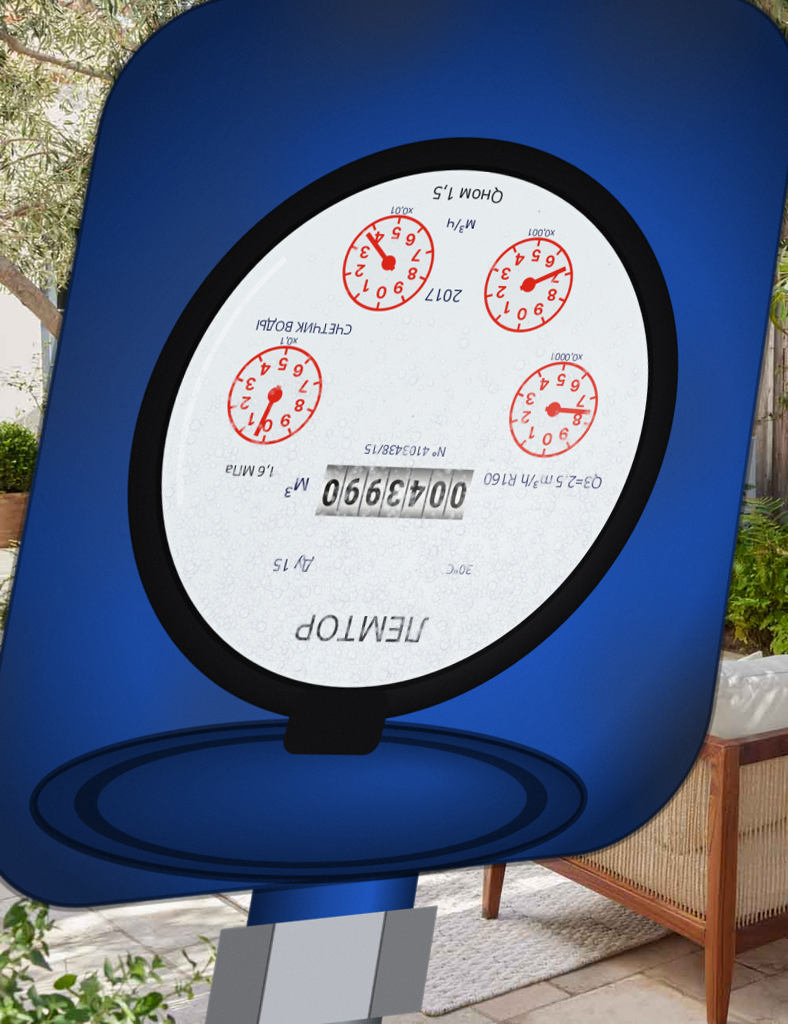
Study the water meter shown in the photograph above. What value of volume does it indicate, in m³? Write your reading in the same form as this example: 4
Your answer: 43990.0367
